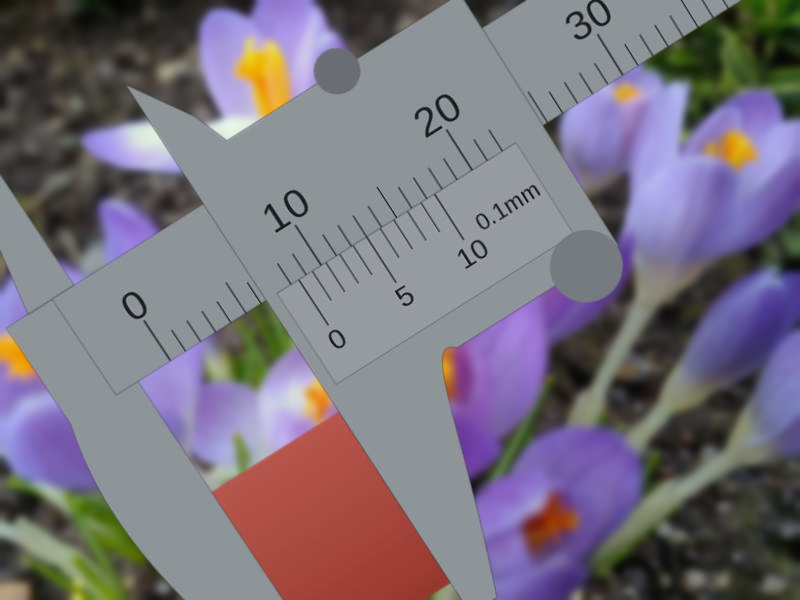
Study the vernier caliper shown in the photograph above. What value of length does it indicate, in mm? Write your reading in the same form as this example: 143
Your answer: 8.5
